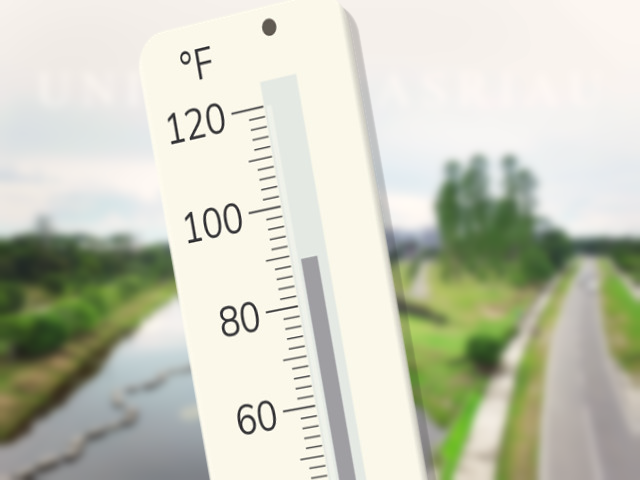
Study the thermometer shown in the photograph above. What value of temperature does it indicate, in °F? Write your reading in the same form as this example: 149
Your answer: 89
